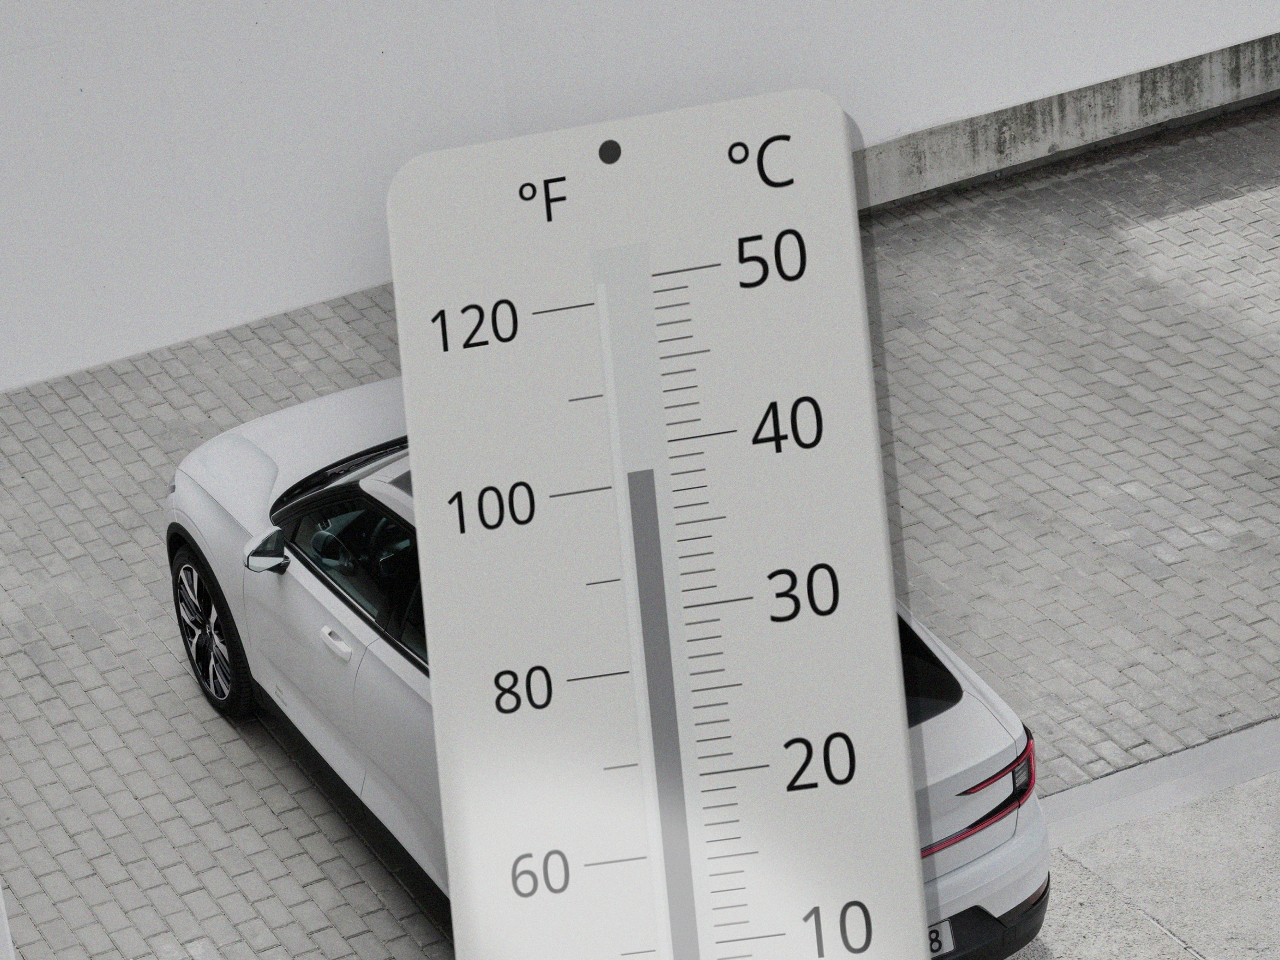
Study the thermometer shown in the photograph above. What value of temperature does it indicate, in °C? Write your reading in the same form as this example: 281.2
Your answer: 38.5
